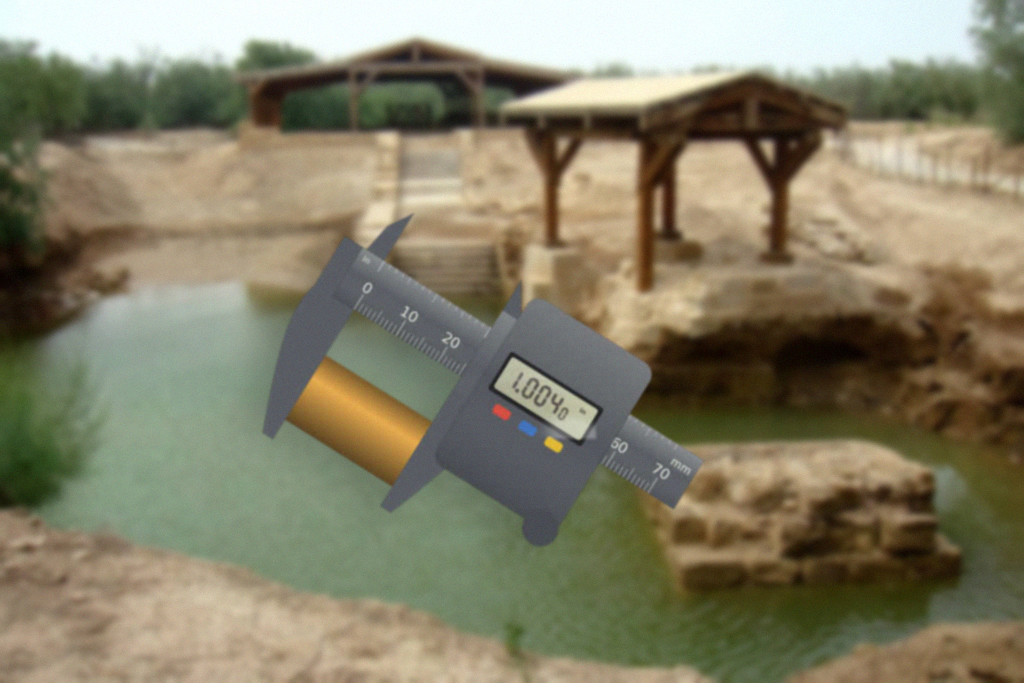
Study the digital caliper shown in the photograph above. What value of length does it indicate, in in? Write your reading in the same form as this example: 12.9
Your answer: 1.0040
